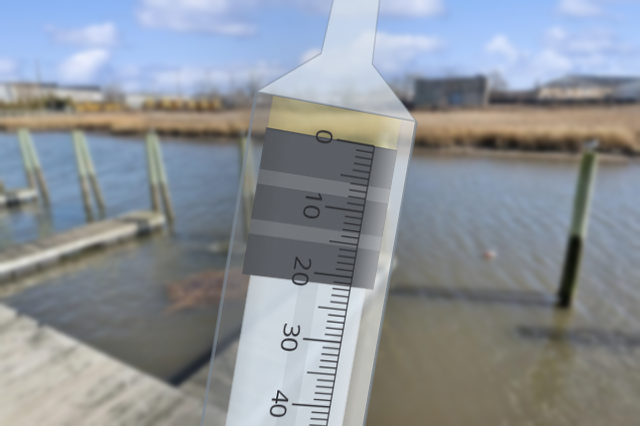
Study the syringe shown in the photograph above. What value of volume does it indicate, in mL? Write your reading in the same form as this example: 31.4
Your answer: 0
